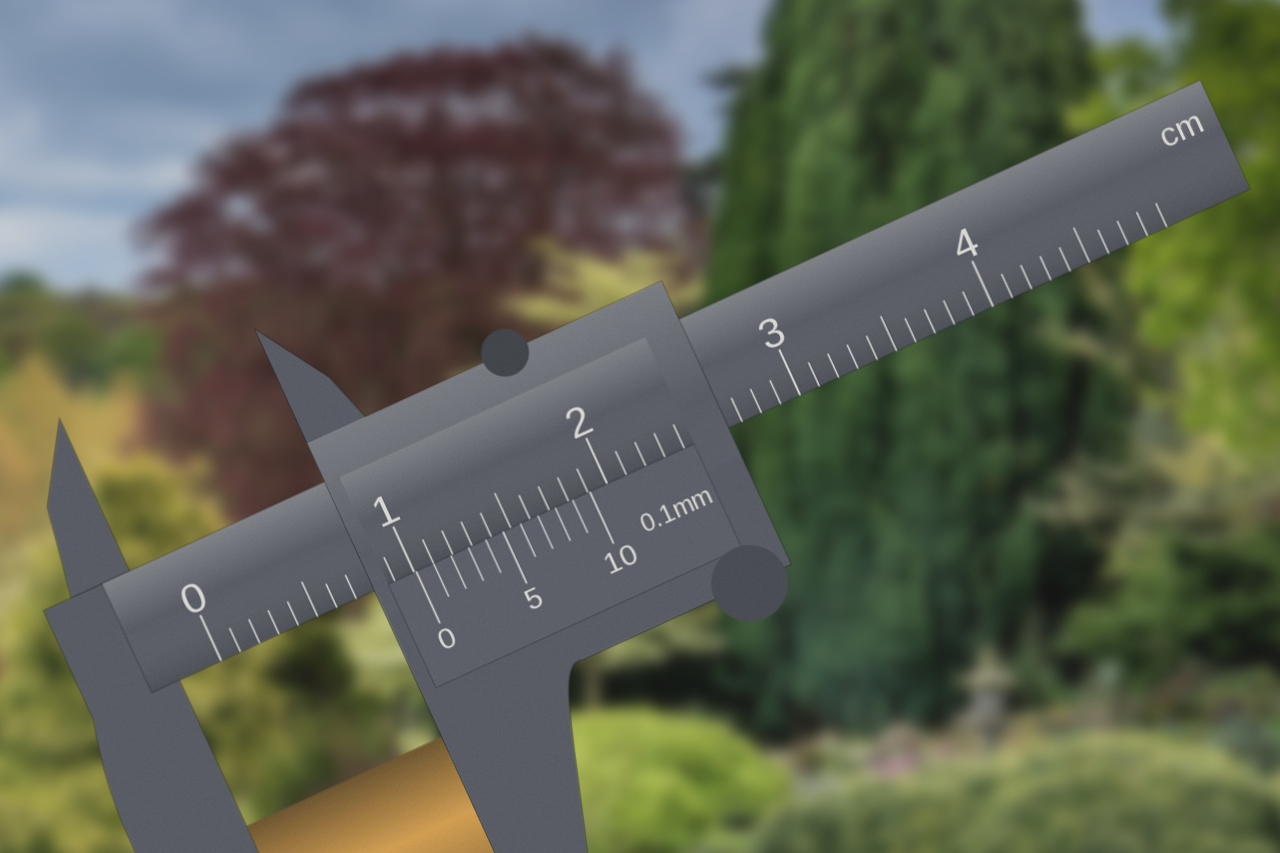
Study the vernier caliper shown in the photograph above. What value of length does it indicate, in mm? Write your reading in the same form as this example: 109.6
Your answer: 10.1
